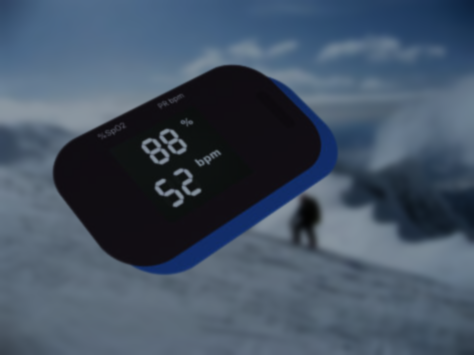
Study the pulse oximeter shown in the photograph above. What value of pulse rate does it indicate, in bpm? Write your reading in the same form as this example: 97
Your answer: 52
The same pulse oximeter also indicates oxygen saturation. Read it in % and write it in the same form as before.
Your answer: 88
